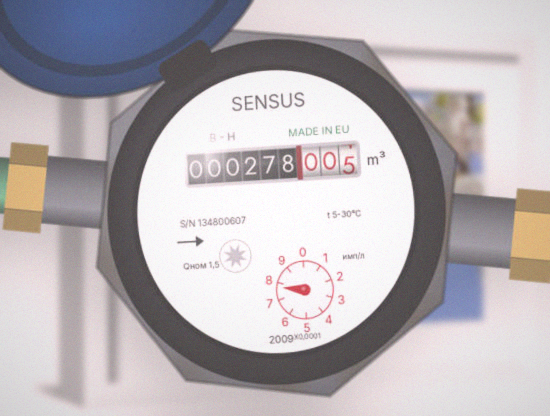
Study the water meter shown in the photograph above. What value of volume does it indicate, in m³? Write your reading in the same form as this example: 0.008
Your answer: 278.0047
